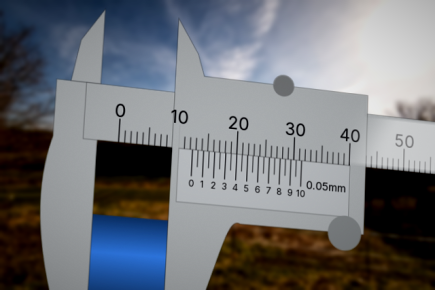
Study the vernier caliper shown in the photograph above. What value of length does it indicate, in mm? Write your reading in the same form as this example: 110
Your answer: 12.4
